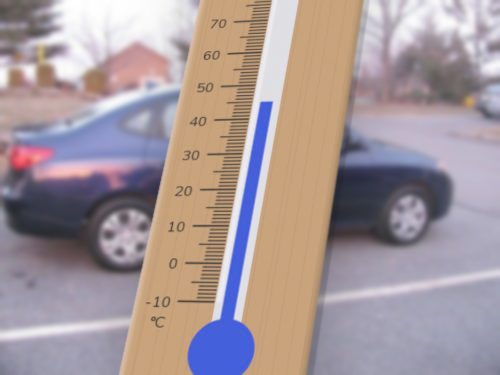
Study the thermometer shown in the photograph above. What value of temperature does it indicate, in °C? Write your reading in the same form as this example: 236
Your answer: 45
